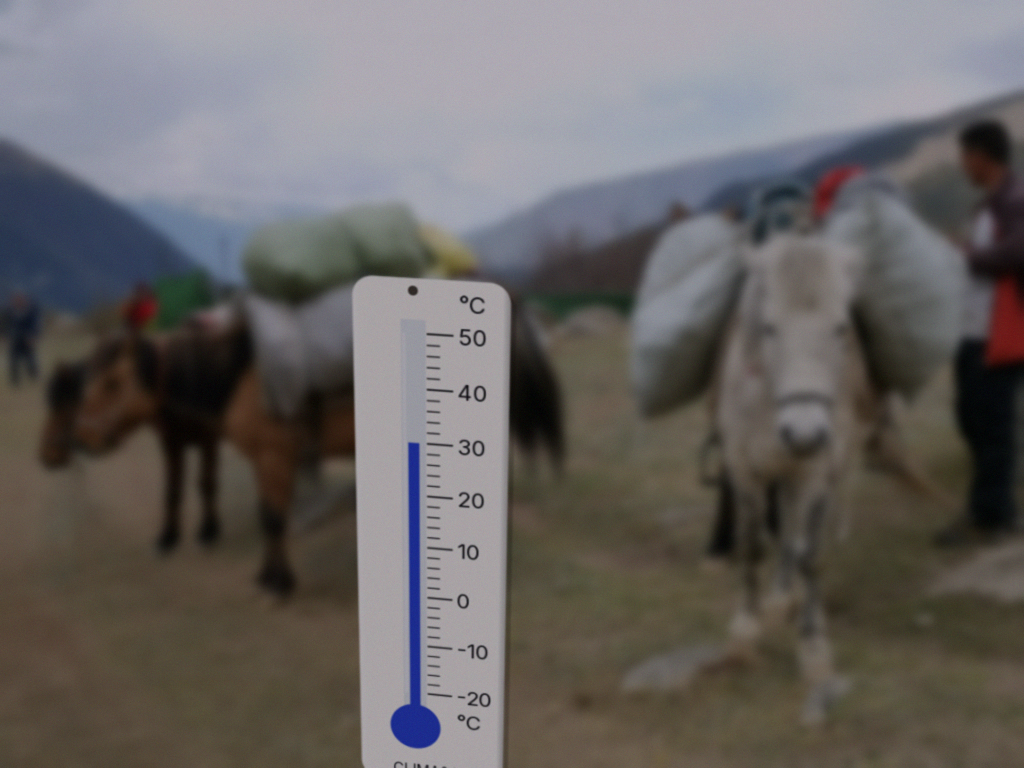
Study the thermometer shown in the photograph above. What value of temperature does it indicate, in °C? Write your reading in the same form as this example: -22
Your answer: 30
